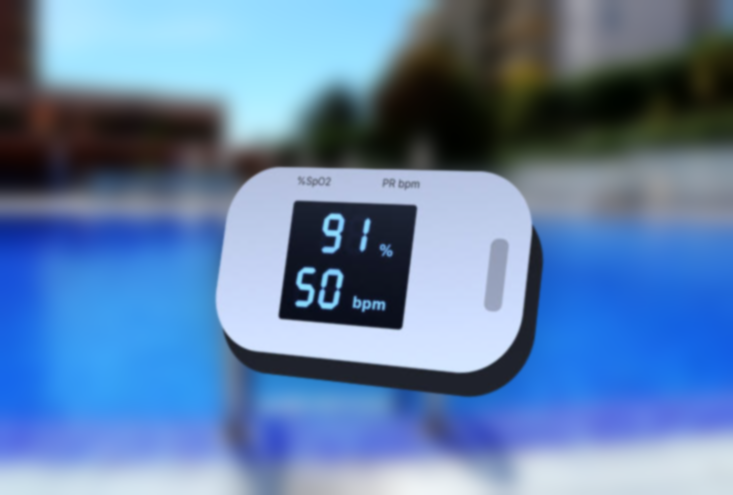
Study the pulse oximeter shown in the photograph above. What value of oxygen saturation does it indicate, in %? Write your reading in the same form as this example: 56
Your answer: 91
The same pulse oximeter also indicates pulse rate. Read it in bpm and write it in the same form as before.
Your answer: 50
